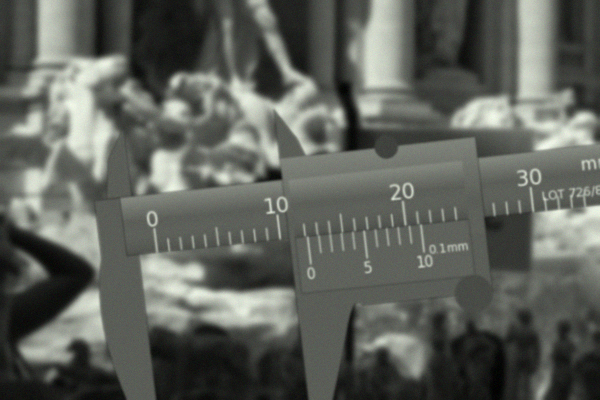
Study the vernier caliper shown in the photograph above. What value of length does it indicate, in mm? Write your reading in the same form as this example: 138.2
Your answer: 12.2
